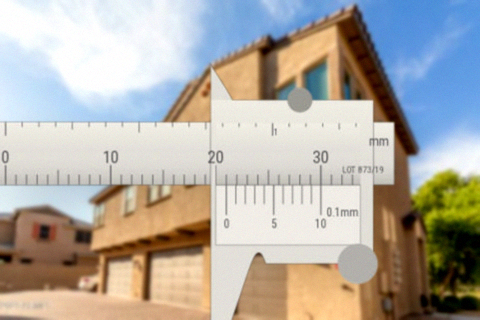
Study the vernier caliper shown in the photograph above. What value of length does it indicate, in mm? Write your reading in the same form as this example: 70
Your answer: 21.0
